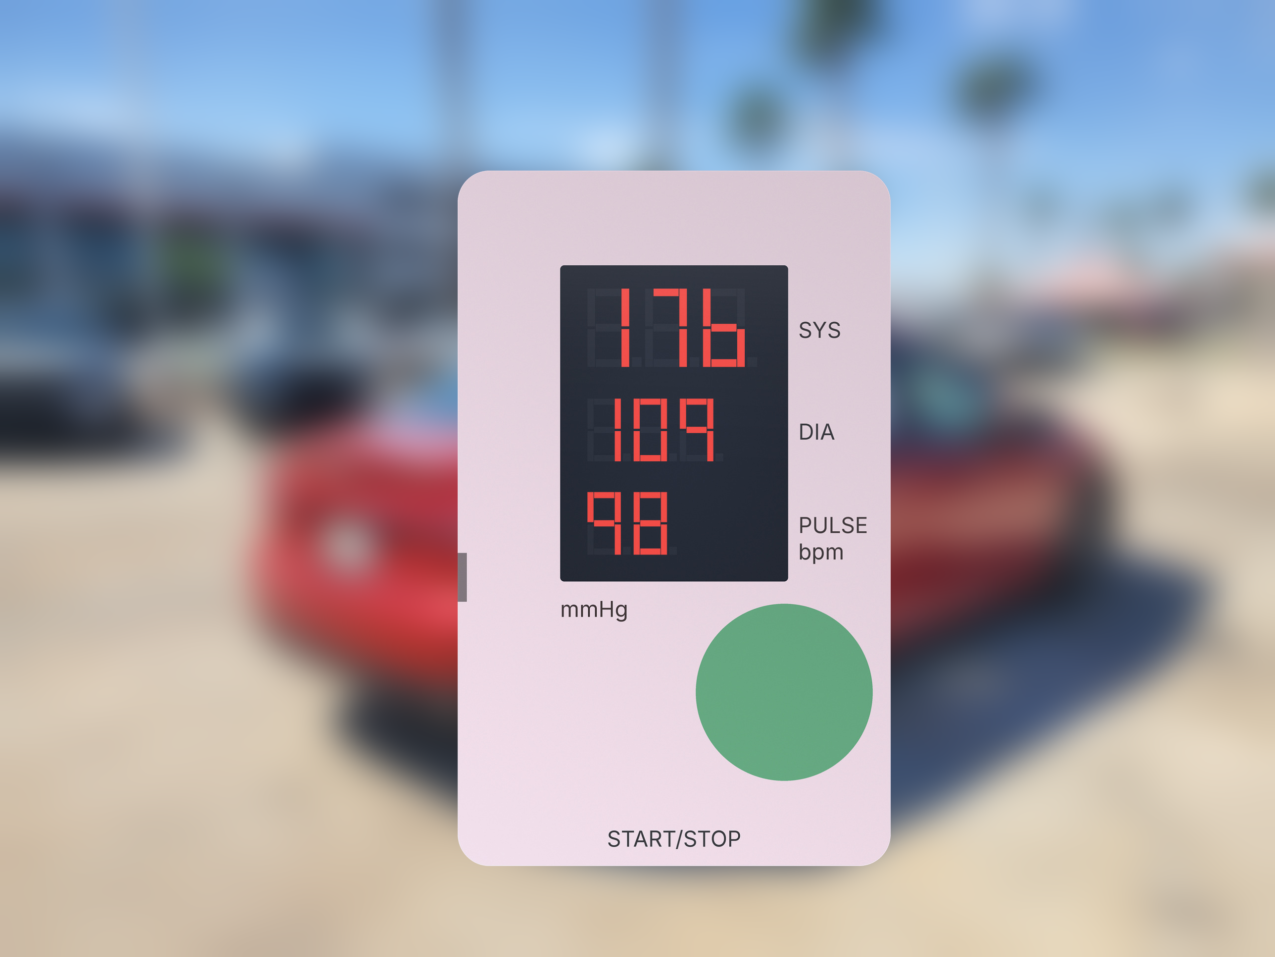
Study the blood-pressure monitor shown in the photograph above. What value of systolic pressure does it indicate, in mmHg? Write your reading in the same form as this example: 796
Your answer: 176
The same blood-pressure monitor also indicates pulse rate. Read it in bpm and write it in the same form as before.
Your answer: 98
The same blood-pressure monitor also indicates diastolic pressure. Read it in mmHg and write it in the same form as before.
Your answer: 109
